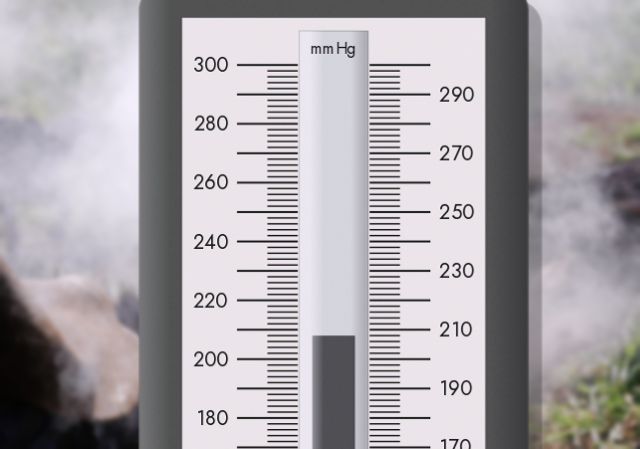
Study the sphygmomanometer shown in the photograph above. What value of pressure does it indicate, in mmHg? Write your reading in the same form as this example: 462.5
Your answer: 208
